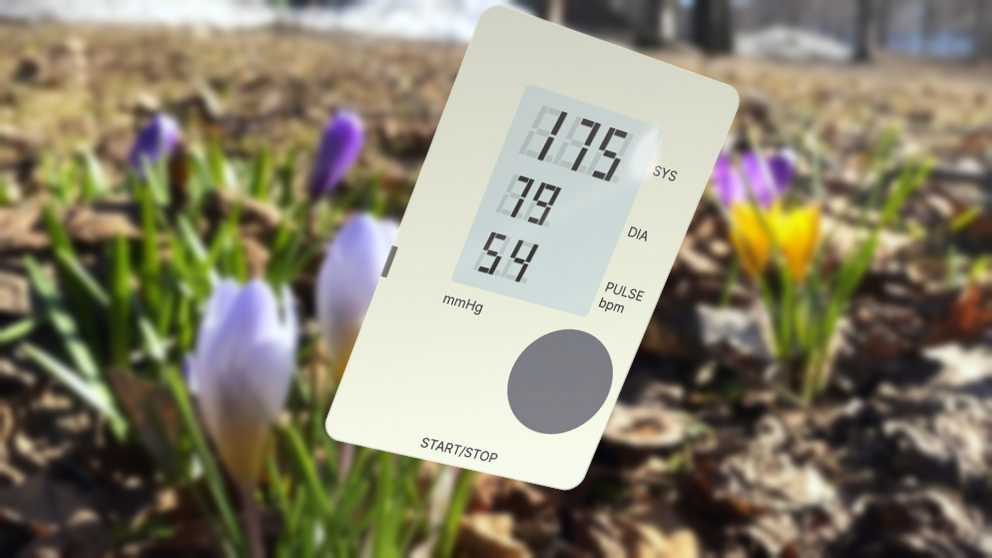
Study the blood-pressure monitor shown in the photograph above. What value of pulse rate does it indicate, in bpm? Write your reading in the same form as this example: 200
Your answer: 54
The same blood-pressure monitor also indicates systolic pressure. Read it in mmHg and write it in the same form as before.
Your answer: 175
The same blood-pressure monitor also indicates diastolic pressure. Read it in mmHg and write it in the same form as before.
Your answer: 79
